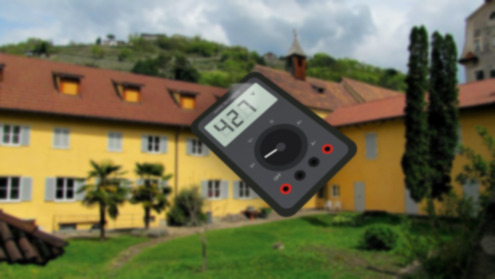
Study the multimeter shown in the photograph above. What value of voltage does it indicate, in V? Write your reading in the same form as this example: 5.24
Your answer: 427
